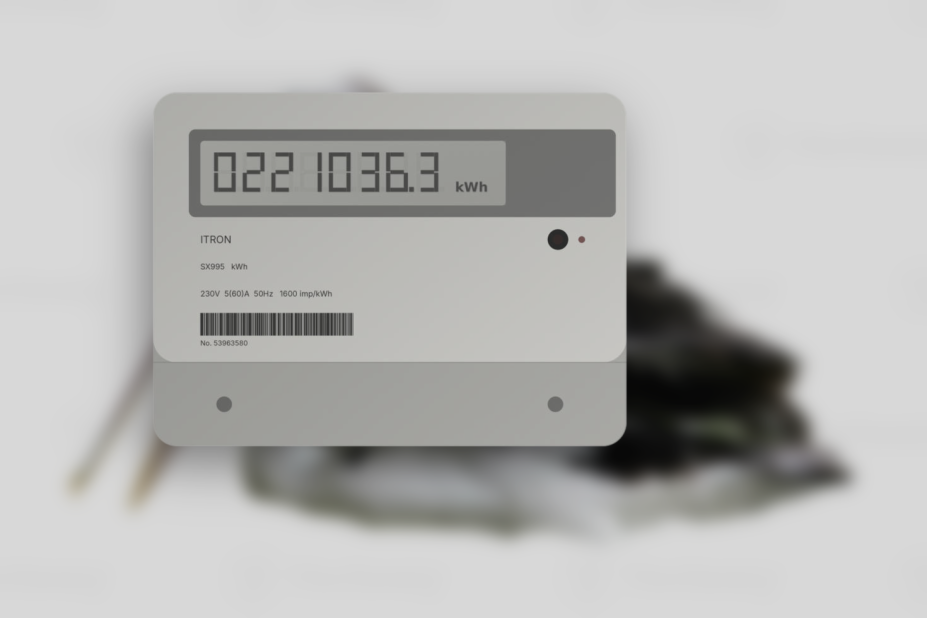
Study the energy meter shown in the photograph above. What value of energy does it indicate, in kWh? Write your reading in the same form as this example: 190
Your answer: 221036.3
